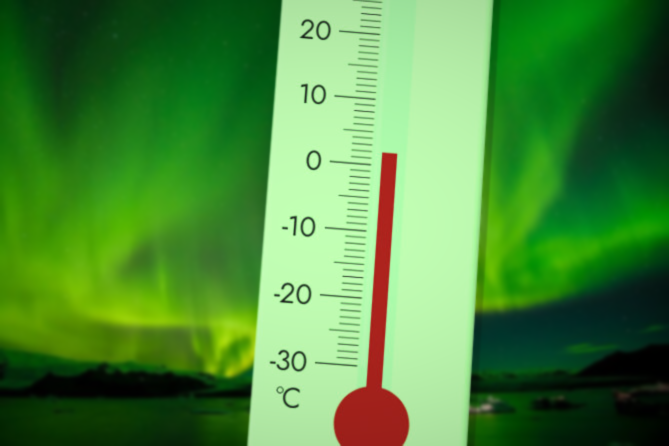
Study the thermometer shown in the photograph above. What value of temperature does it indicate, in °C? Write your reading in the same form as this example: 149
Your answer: 2
